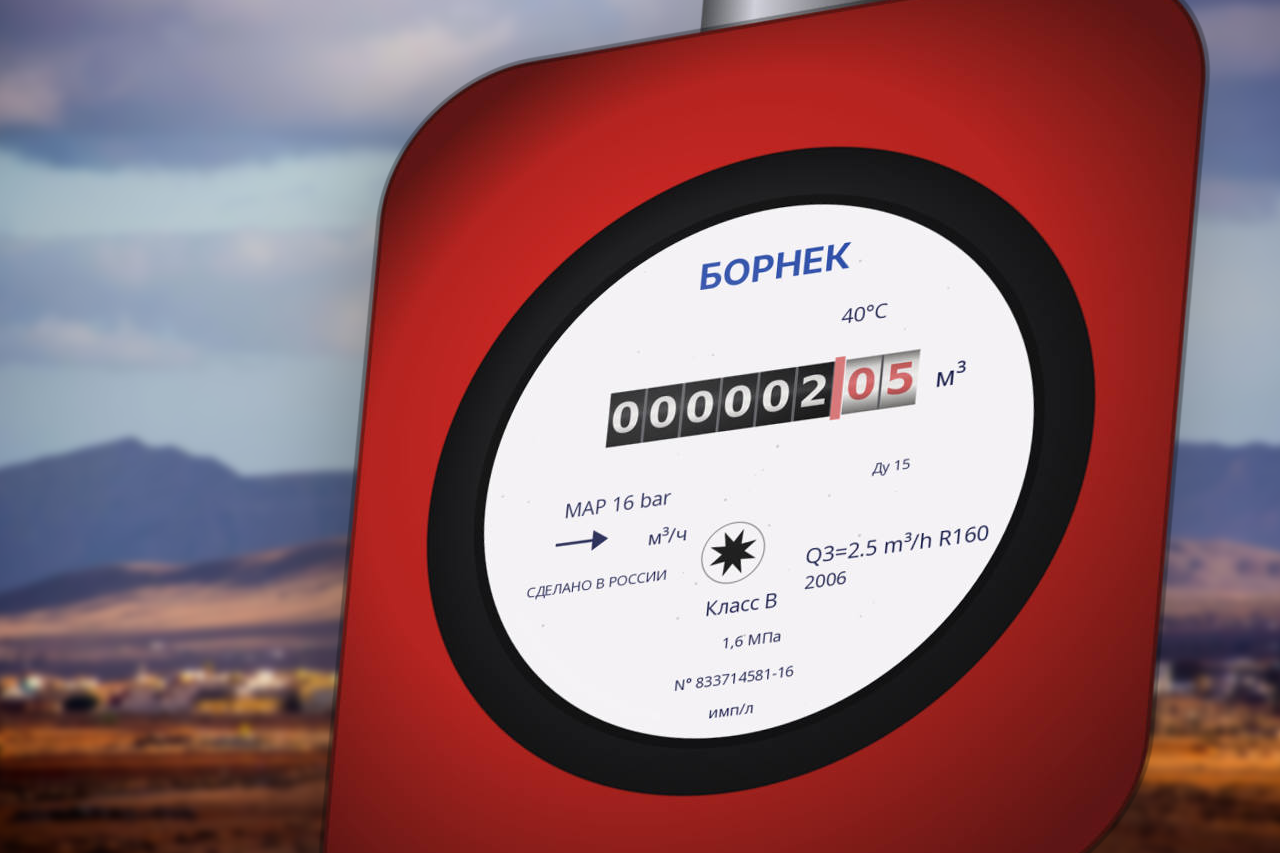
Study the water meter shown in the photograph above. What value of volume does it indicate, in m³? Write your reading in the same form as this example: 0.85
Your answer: 2.05
